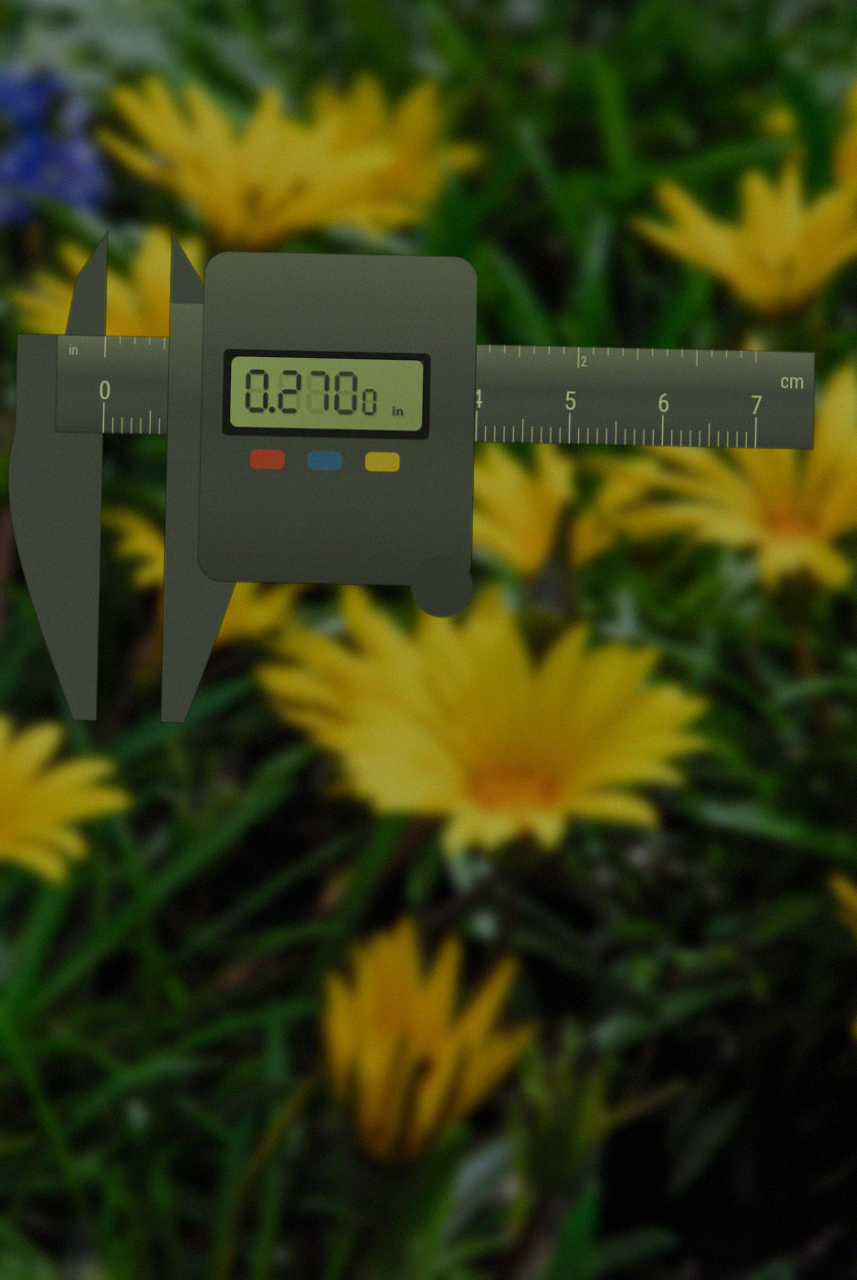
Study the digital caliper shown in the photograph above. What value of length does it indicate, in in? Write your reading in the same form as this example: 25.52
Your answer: 0.2700
